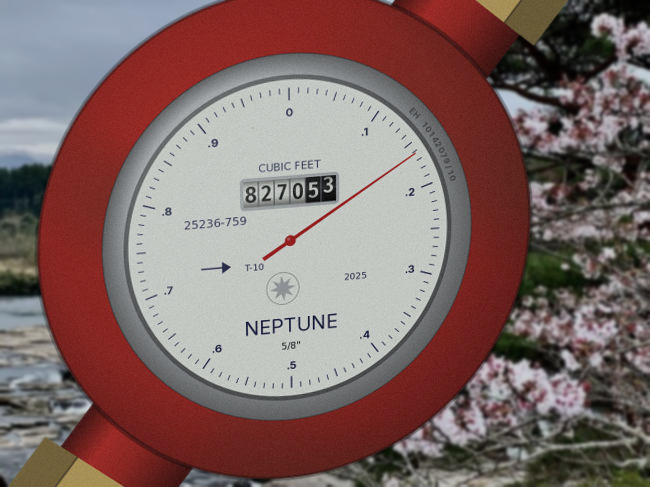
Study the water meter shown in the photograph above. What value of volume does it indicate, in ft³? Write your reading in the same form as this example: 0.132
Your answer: 827053.16
